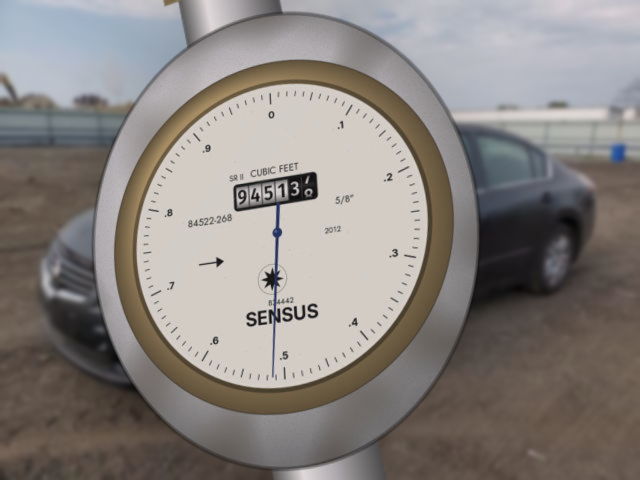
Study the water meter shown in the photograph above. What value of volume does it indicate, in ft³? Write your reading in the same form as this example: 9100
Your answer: 945137.51
